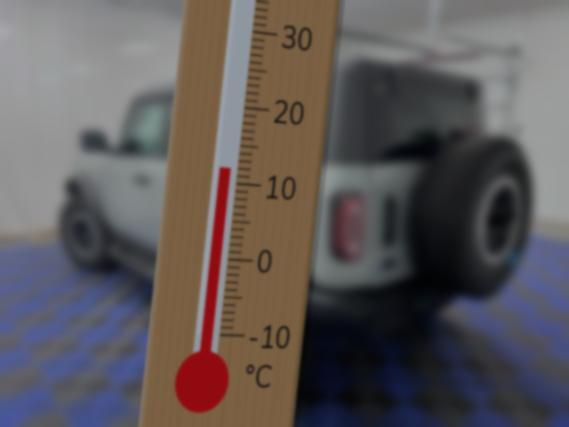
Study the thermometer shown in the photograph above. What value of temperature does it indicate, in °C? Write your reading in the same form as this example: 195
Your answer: 12
